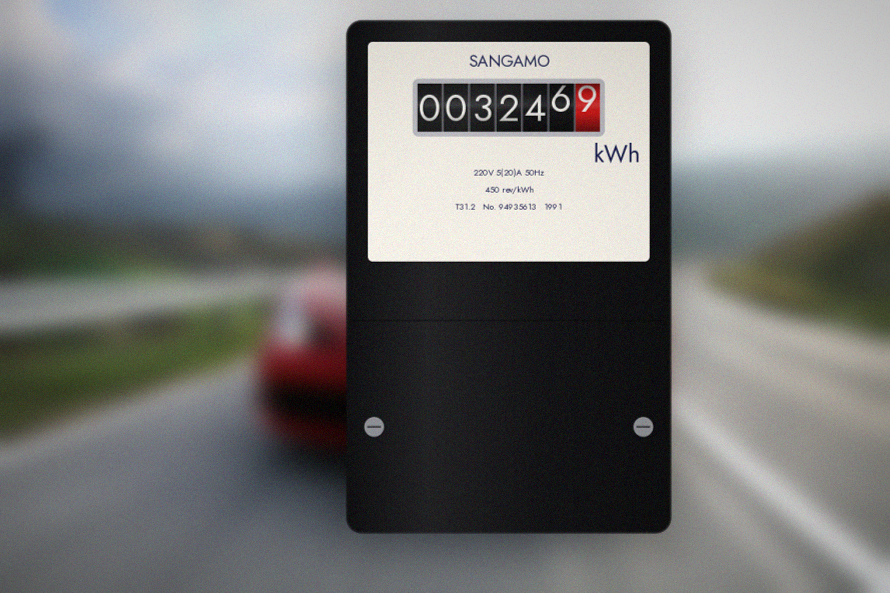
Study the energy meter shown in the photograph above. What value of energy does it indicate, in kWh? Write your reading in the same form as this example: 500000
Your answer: 3246.9
